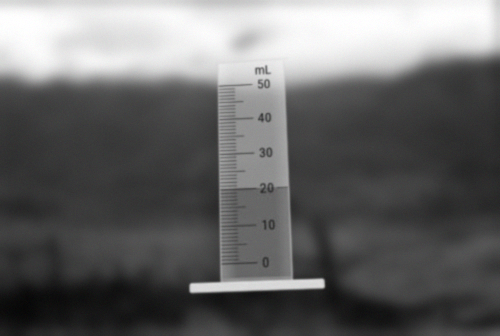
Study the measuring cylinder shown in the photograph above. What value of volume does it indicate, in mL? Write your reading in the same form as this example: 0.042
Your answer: 20
